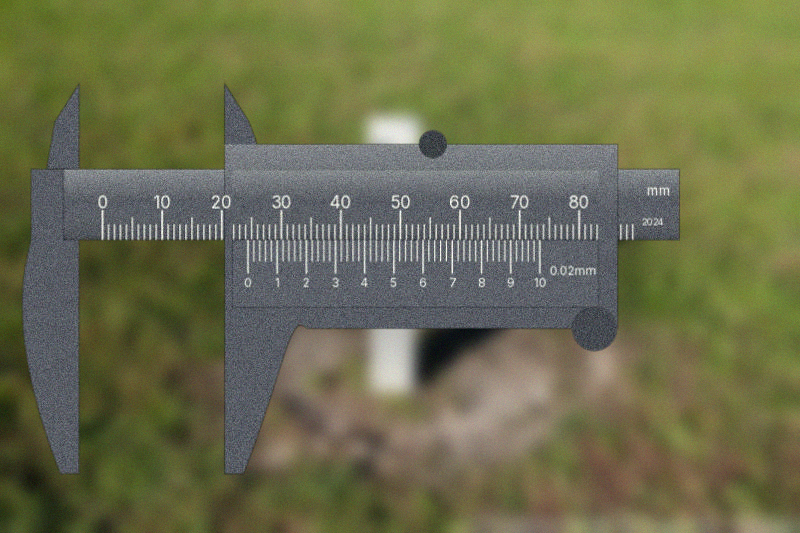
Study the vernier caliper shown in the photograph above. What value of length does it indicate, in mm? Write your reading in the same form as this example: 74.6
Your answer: 24.4
